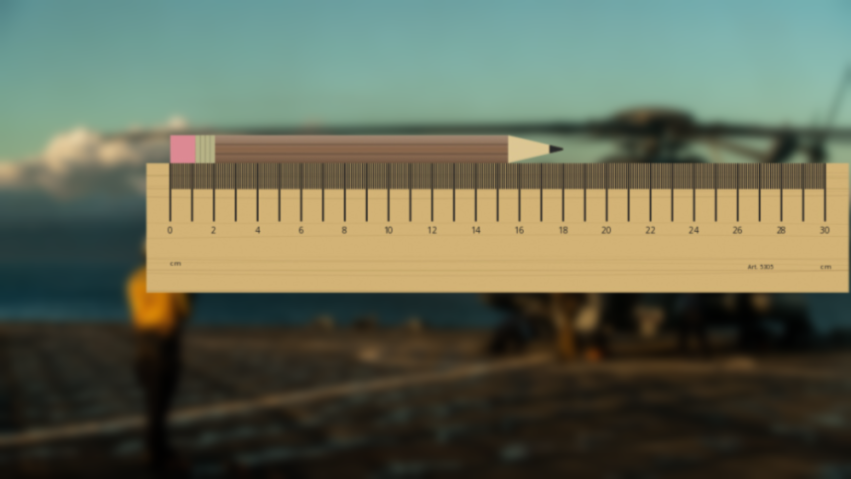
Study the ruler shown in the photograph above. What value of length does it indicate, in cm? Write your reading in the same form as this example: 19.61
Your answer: 18
